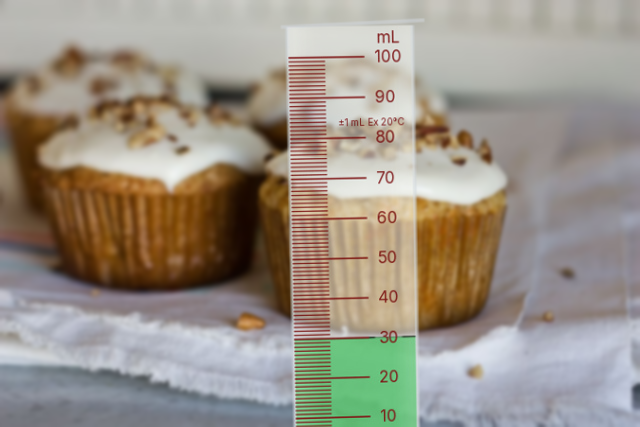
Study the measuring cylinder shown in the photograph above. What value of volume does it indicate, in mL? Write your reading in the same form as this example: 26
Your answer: 30
